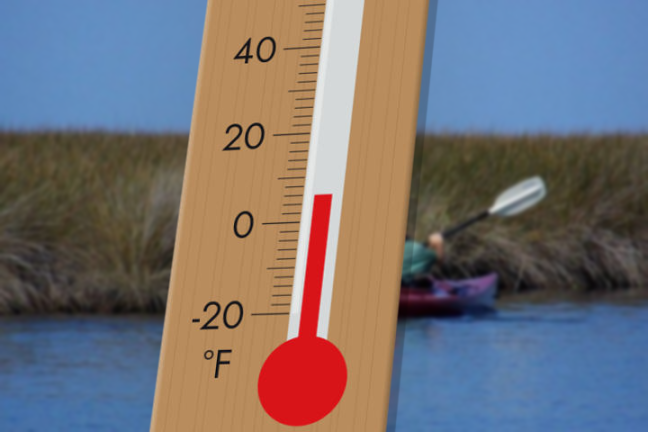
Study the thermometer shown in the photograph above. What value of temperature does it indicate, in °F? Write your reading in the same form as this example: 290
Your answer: 6
